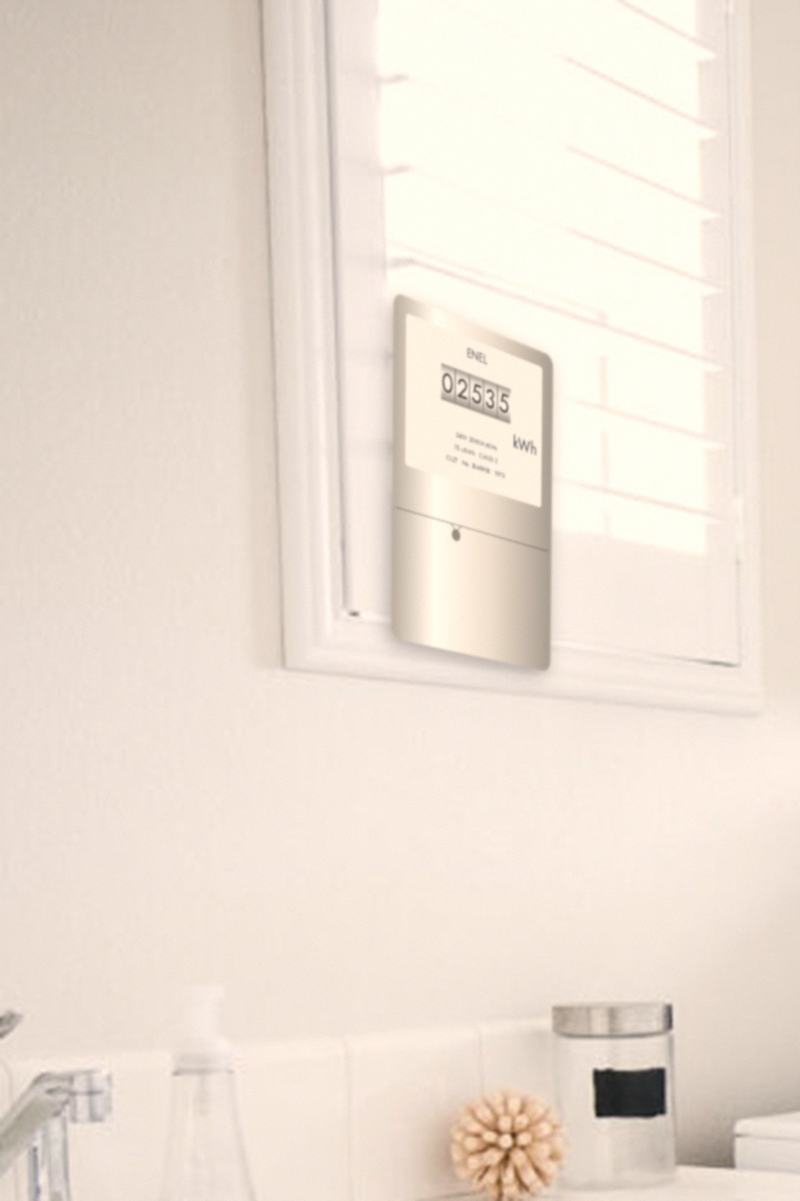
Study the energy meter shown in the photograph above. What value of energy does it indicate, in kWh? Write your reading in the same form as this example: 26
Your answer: 2535
